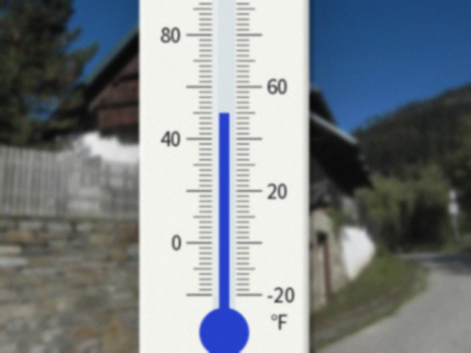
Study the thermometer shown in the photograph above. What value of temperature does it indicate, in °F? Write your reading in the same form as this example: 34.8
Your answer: 50
